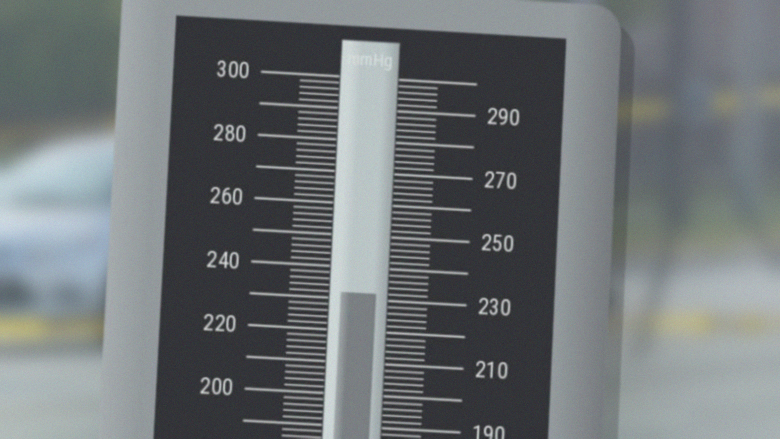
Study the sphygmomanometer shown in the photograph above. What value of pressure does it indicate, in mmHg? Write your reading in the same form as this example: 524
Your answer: 232
